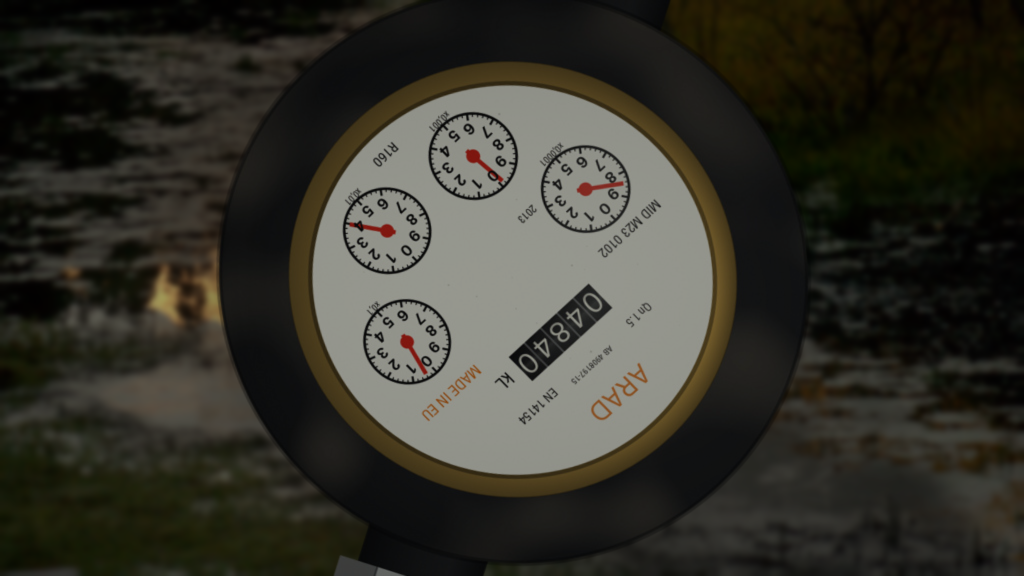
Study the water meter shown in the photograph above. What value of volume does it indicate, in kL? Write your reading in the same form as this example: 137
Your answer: 4840.0398
